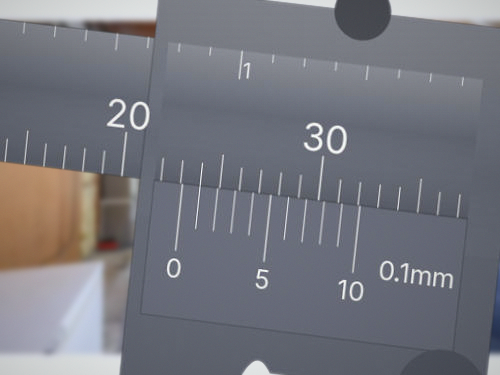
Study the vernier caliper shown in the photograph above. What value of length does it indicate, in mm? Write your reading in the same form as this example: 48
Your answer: 23.1
